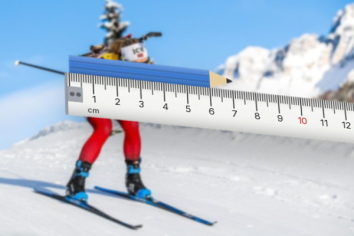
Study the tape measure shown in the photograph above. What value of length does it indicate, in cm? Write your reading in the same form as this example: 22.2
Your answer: 7
